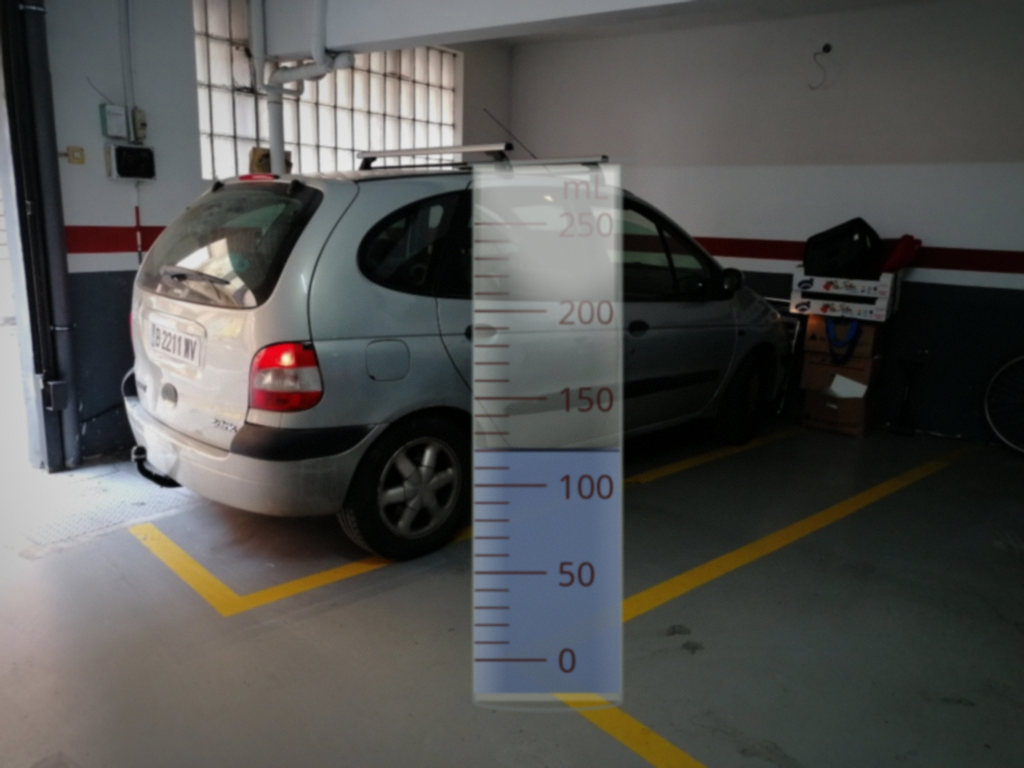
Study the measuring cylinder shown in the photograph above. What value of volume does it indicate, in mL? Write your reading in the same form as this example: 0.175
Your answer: 120
